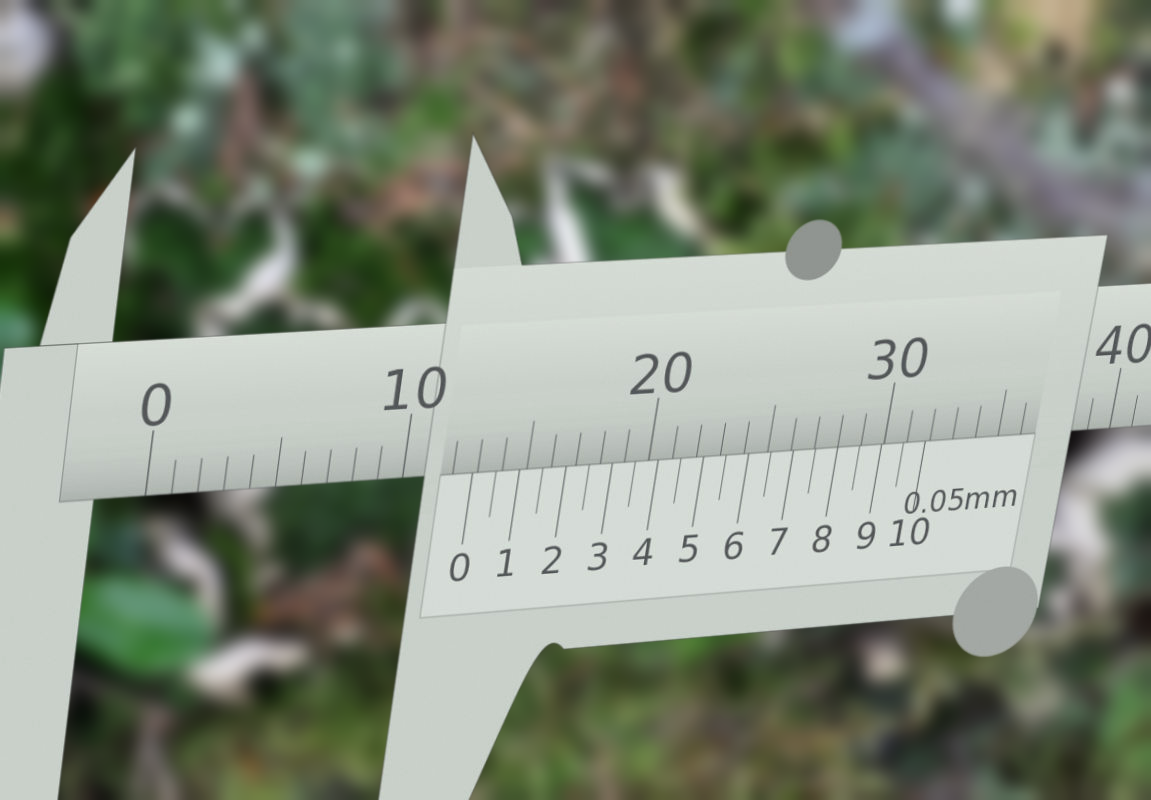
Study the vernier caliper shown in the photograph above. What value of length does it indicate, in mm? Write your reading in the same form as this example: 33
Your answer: 12.8
